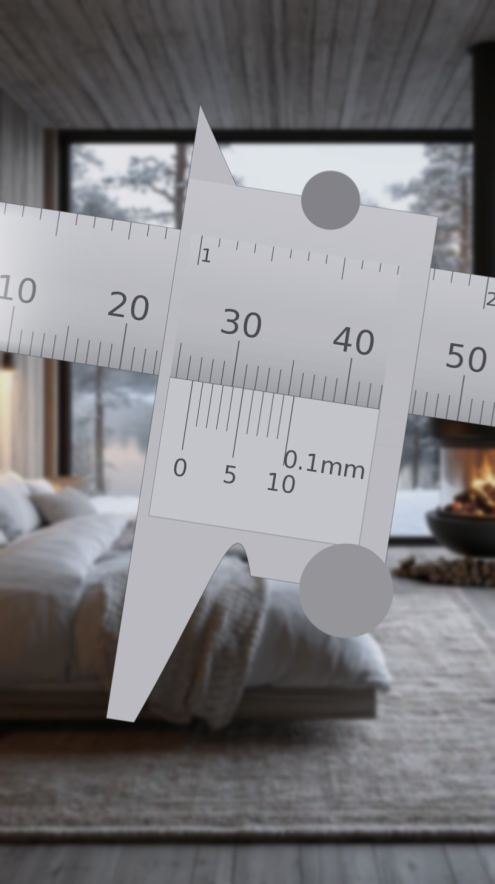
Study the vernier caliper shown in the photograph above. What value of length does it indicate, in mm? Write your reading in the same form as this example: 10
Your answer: 26.5
